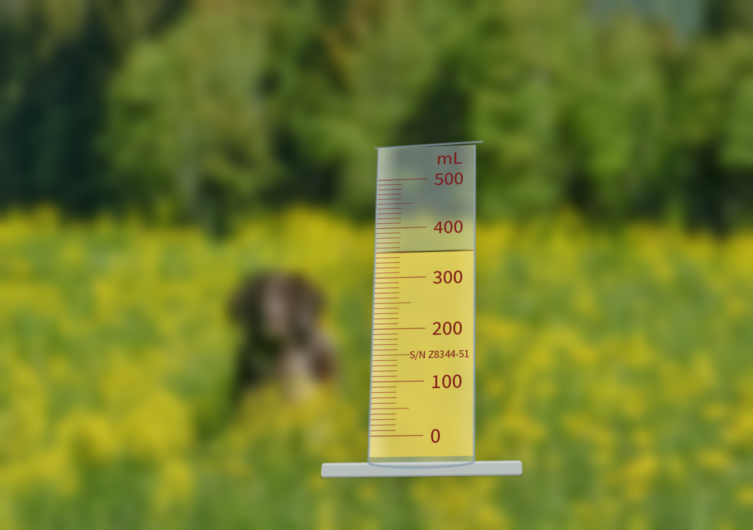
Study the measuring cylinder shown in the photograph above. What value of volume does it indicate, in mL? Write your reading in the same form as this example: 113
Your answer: 350
